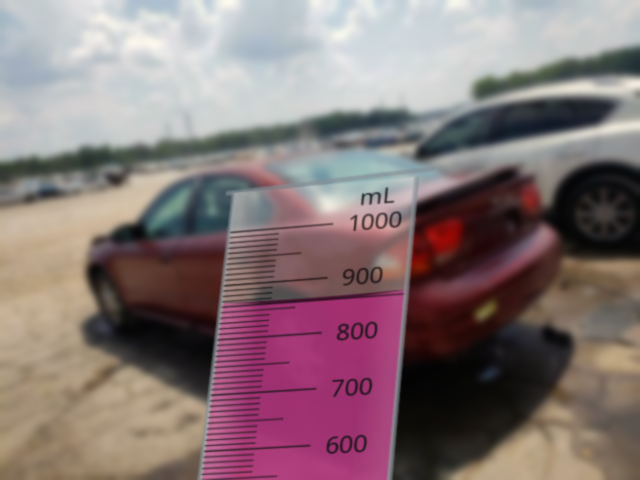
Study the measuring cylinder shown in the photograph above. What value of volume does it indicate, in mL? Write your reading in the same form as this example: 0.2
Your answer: 860
